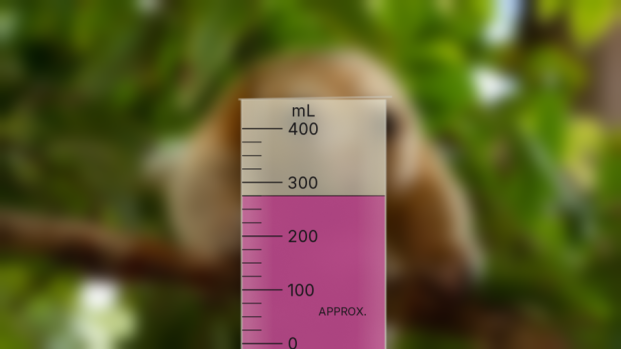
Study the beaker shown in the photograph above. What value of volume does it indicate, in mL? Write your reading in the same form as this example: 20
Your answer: 275
